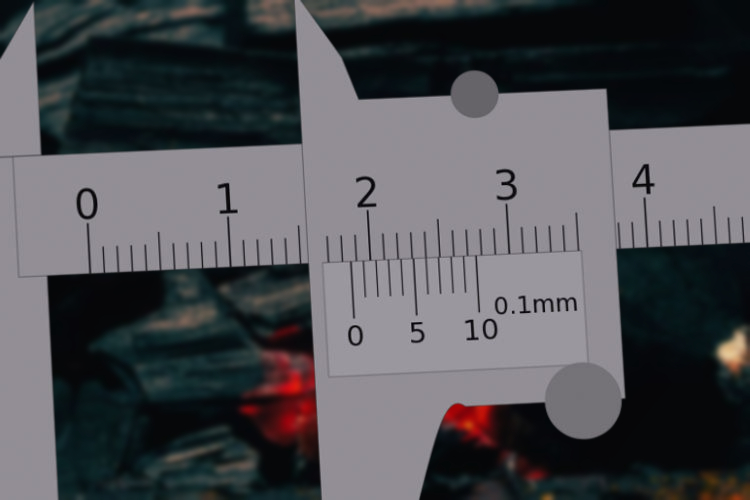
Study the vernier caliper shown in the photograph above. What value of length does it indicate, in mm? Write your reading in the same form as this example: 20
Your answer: 18.6
